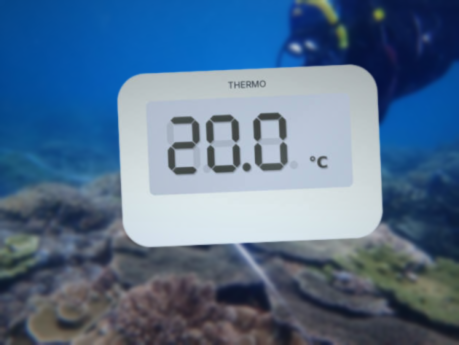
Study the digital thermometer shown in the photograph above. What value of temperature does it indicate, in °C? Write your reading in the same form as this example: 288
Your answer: 20.0
